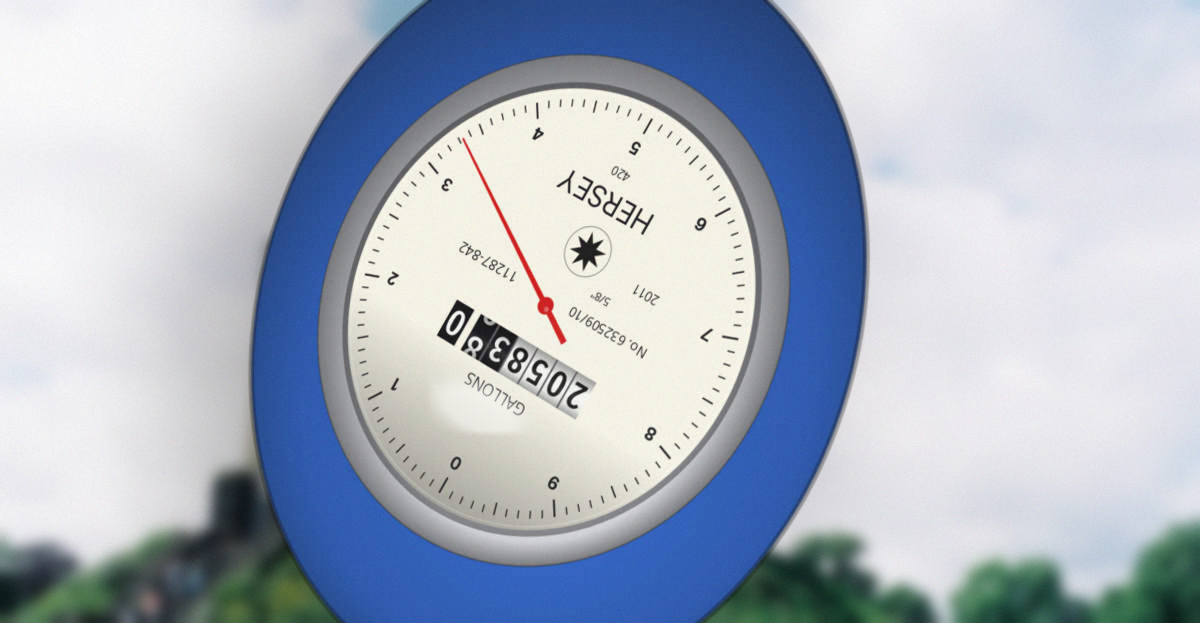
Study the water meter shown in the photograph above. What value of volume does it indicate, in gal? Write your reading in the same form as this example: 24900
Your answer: 2058383.3
